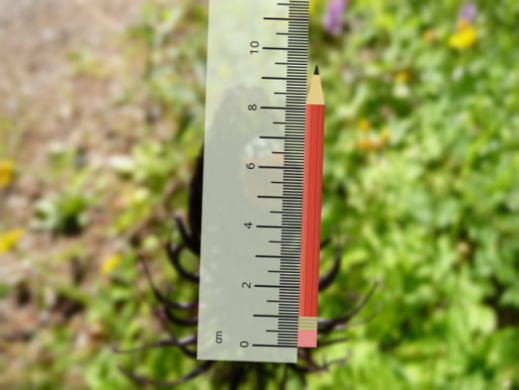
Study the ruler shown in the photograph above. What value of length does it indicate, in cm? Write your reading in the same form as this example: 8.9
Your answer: 9.5
